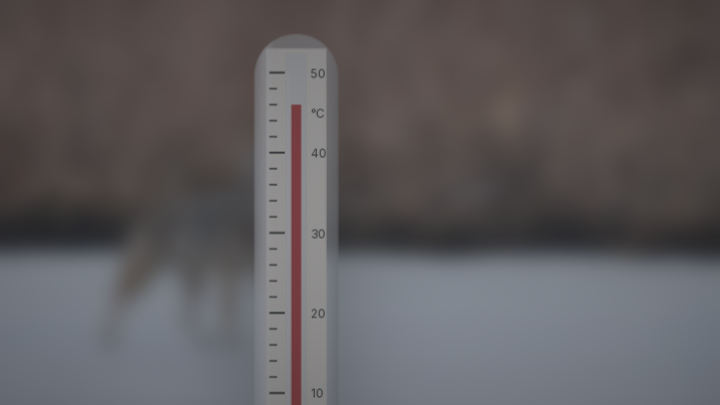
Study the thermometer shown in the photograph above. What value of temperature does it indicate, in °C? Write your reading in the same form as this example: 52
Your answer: 46
